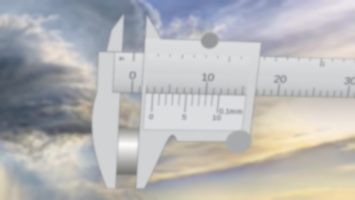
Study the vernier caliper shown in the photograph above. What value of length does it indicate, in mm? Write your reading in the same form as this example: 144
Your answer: 2.8
